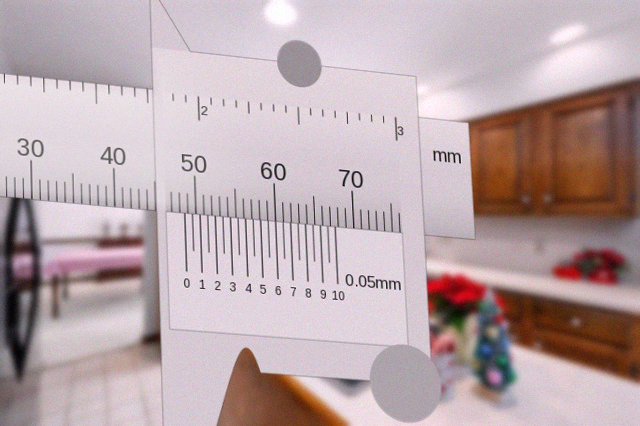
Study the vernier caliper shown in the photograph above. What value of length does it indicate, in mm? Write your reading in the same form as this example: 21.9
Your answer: 48.6
